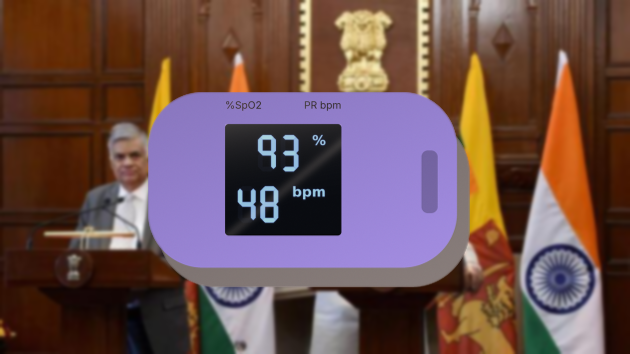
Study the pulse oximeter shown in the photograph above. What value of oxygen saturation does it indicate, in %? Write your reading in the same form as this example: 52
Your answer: 93
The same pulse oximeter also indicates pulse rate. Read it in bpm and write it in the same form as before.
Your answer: 48
